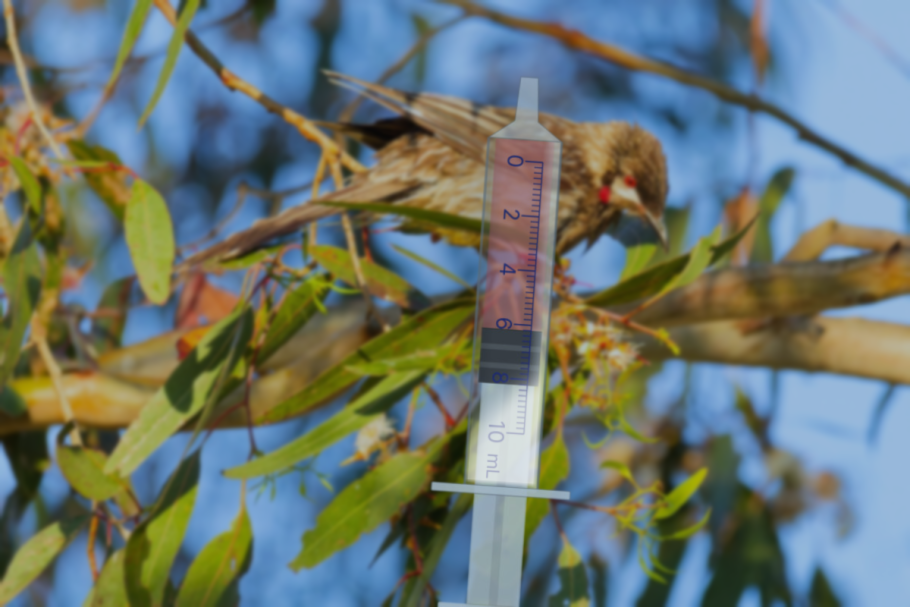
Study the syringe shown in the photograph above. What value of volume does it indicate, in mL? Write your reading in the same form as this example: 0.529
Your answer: 6.2
